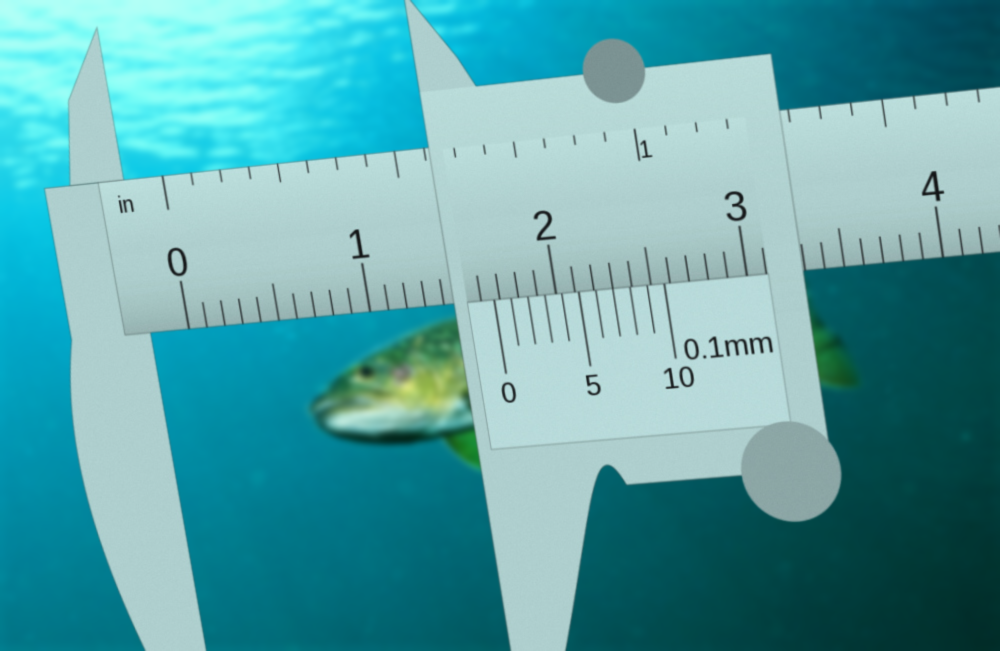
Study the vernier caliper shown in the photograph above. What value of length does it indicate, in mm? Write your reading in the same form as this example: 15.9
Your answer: 16.7
